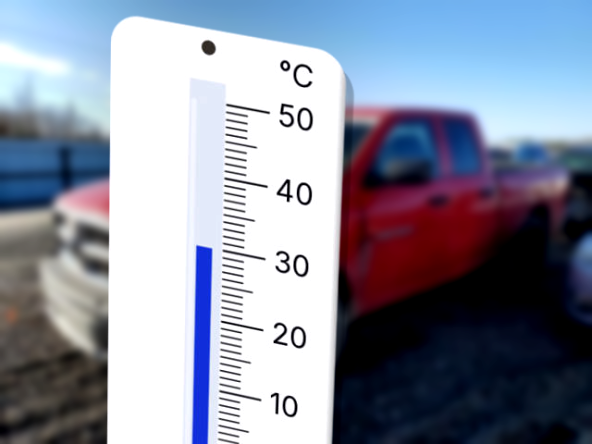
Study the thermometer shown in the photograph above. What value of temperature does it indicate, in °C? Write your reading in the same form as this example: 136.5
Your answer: 30
